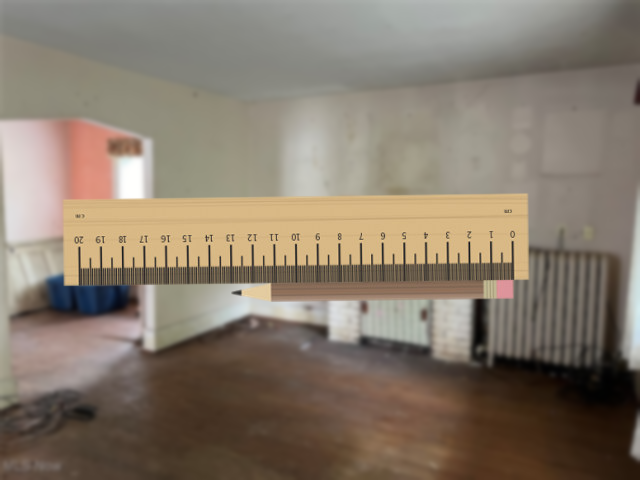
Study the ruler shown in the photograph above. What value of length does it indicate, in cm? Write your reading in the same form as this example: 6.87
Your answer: 13
